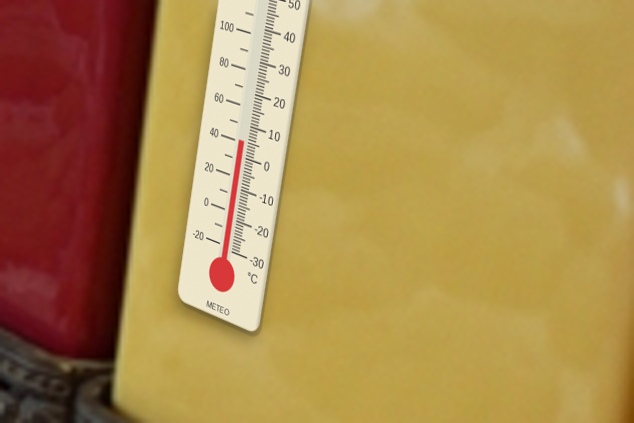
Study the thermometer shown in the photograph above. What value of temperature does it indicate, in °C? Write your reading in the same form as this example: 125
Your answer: 5
